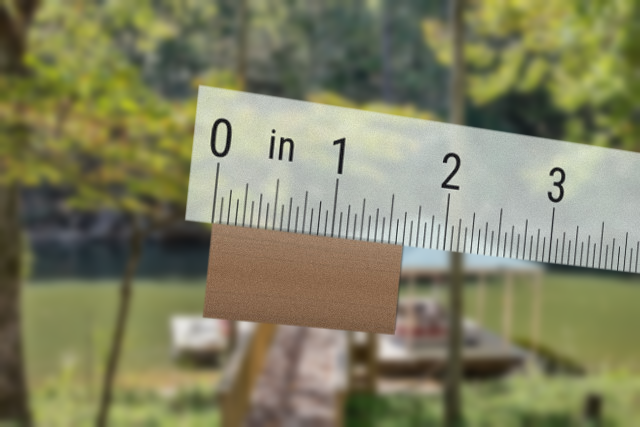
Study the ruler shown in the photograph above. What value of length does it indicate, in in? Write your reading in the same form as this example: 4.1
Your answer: 1.625
